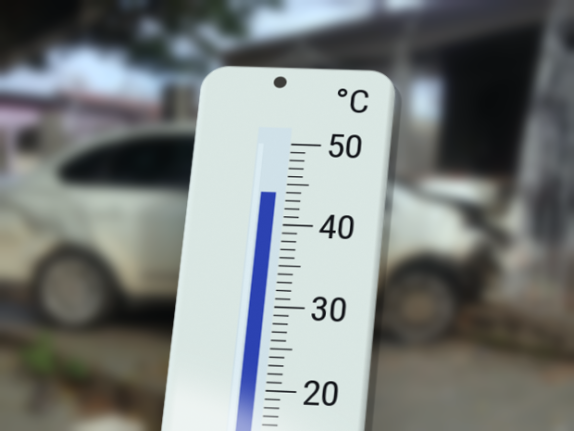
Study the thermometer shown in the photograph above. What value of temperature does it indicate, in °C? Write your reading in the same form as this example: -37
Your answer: 44
